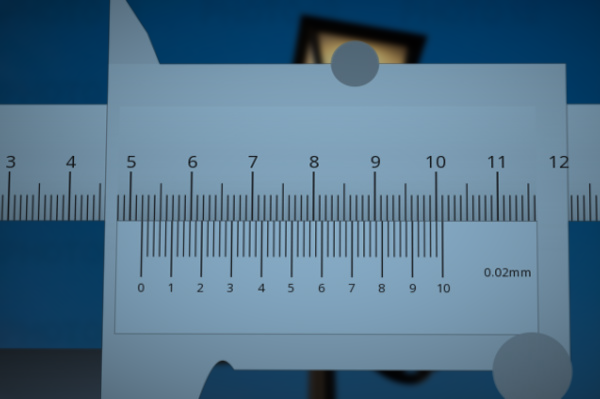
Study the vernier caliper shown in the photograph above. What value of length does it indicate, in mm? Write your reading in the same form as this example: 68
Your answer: 52.0
